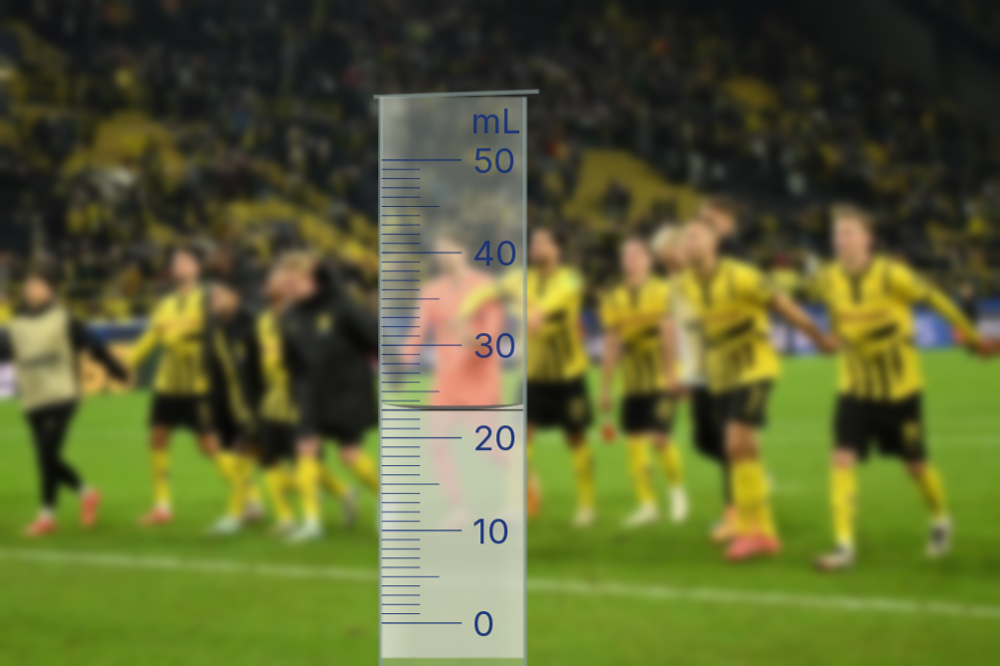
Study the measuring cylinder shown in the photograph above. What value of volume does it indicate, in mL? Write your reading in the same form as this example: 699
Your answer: 23
